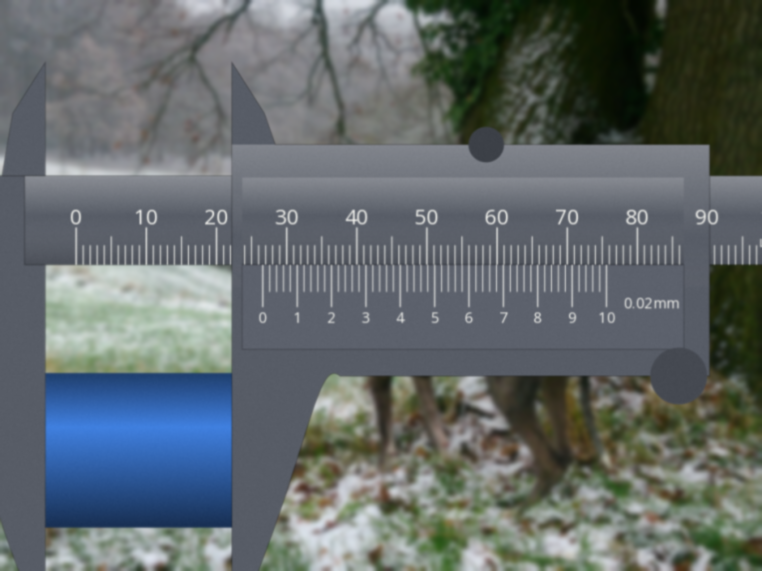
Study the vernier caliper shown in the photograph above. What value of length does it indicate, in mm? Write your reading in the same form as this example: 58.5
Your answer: 26.6
